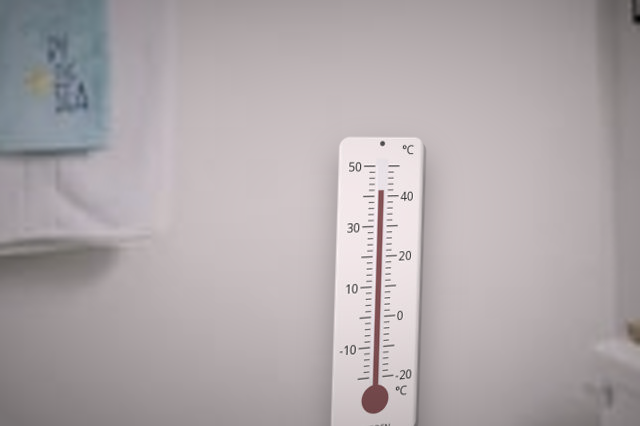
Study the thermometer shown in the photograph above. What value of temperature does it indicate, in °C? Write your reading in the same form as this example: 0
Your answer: 42
